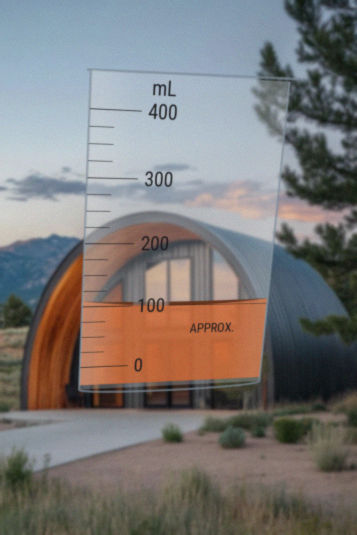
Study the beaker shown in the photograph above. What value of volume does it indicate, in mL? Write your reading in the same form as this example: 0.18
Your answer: 100
